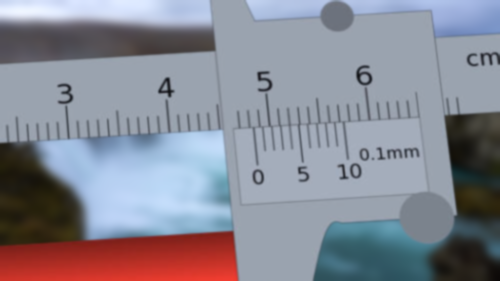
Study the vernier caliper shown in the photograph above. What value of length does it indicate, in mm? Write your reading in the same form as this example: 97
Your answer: 48.4
